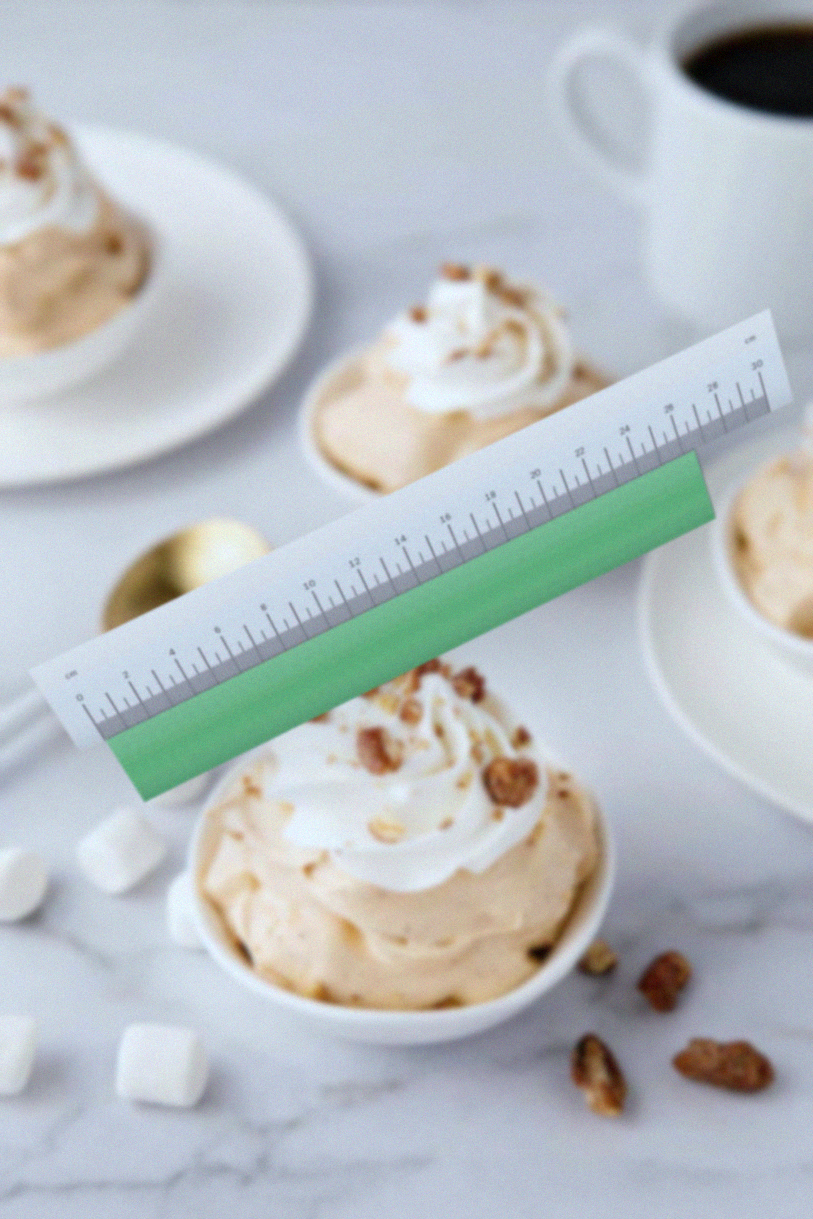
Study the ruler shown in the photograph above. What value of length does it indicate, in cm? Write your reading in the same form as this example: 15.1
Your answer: 26.5
